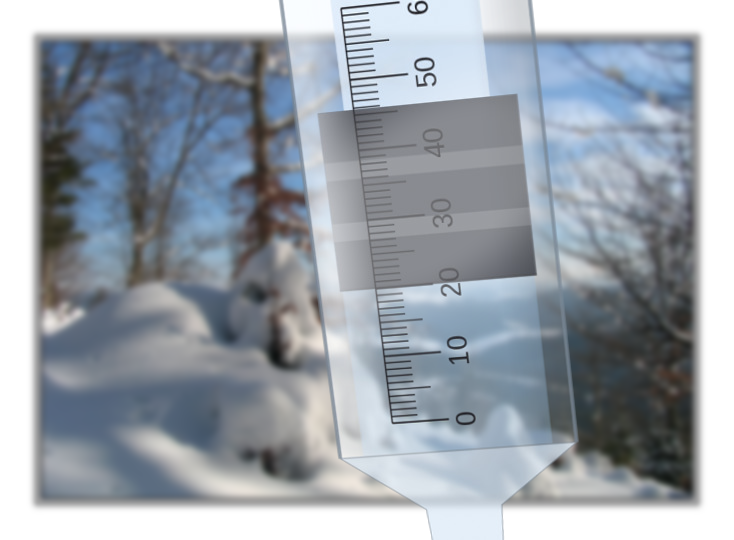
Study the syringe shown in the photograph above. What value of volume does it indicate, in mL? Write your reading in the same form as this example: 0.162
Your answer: 20
